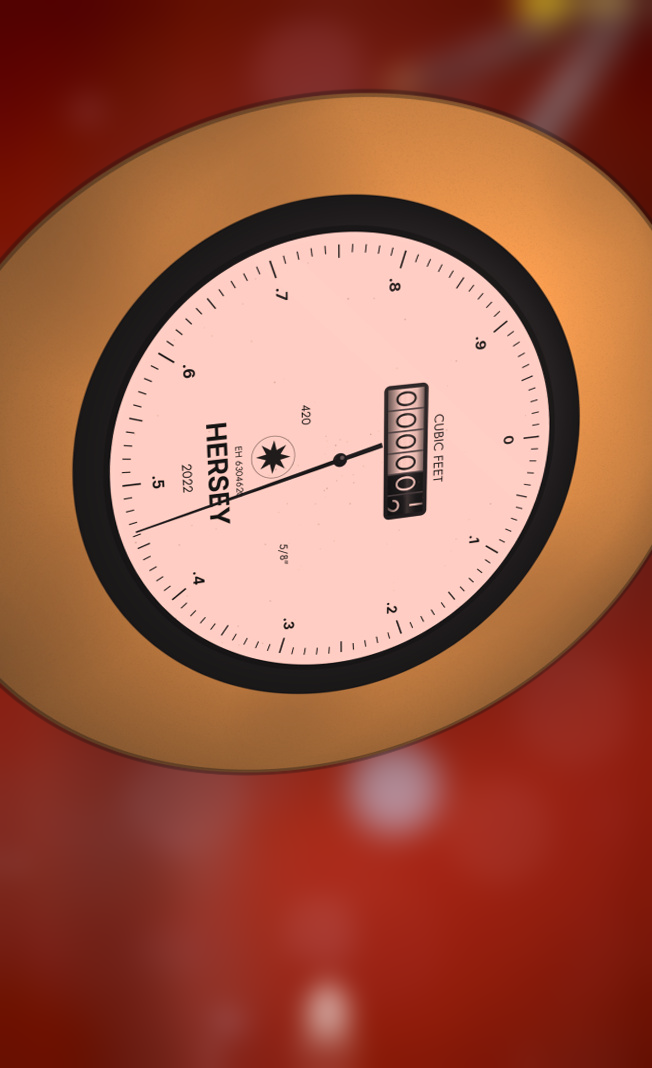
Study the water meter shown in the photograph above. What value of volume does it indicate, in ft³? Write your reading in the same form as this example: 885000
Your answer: 1.46
